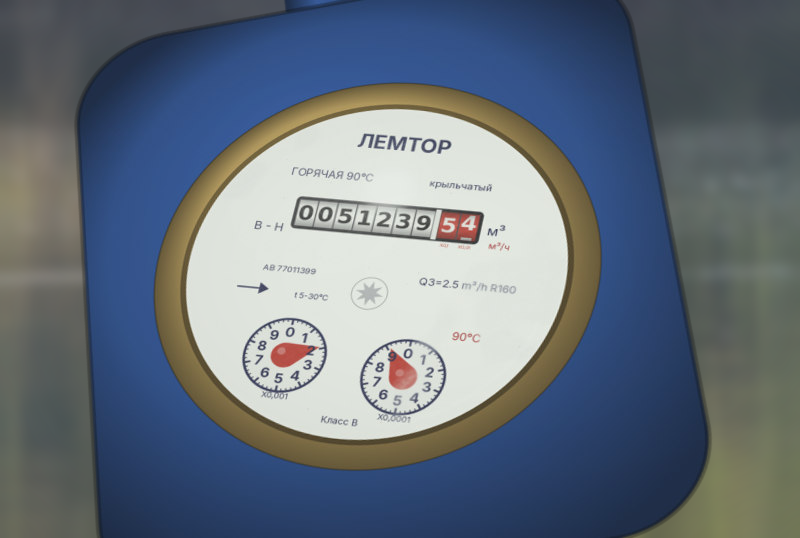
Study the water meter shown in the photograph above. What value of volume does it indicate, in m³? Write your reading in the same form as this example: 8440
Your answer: 51239.5419
